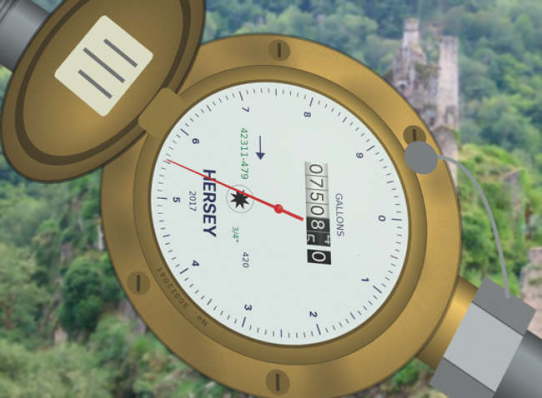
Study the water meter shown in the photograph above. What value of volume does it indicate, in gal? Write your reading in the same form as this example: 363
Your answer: 750845.5
